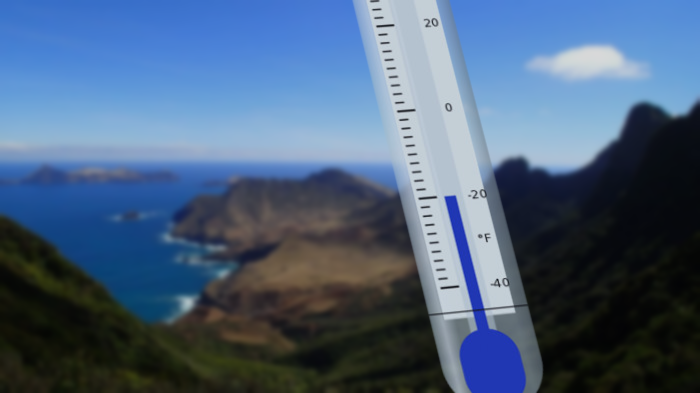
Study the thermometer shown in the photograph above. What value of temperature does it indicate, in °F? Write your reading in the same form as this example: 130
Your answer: -20
